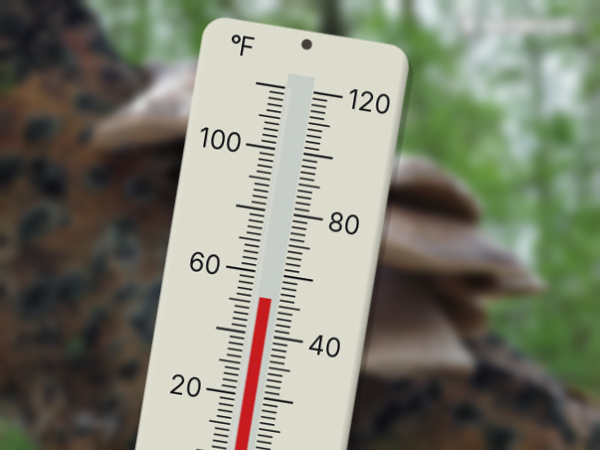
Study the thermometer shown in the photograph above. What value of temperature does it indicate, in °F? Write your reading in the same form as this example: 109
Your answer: 52
